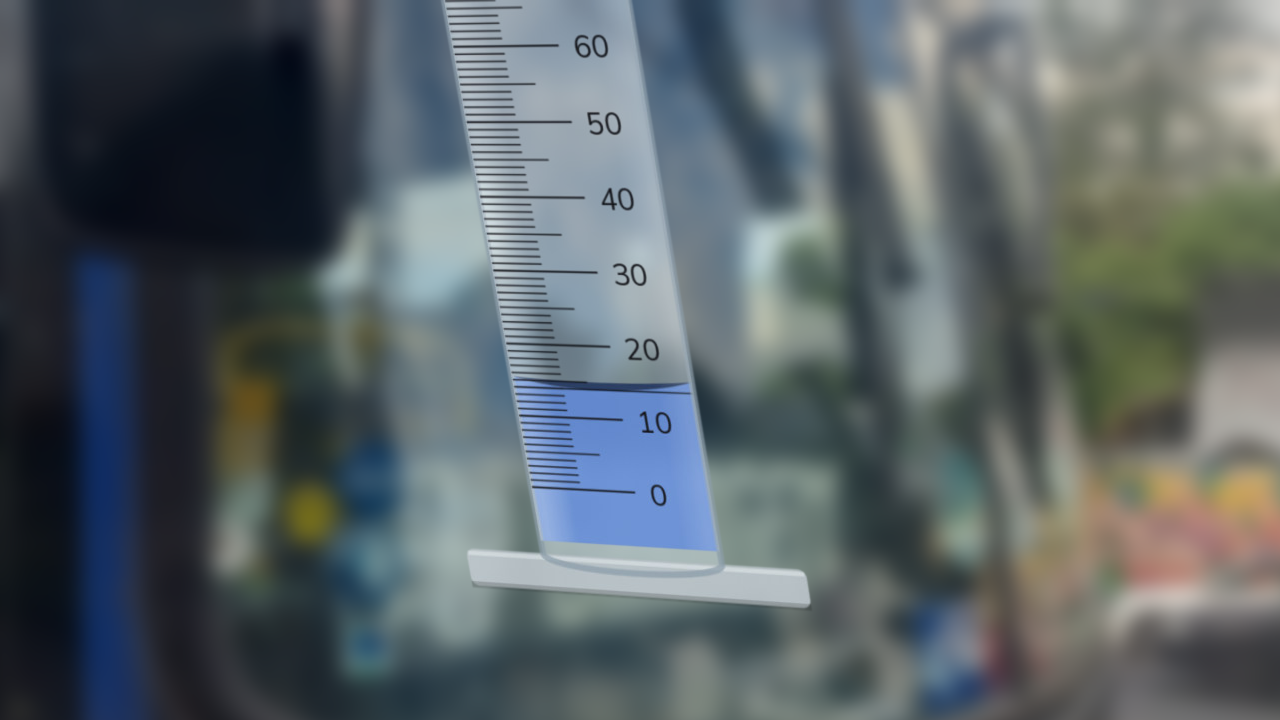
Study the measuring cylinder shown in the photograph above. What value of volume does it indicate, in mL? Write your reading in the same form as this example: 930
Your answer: 14
